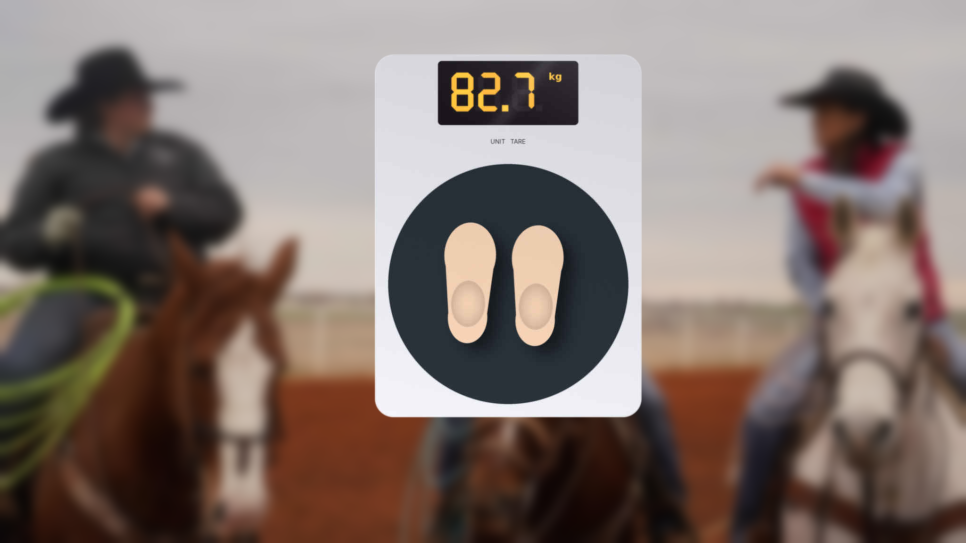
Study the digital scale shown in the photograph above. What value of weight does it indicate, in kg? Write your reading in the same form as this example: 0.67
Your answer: 82.7
